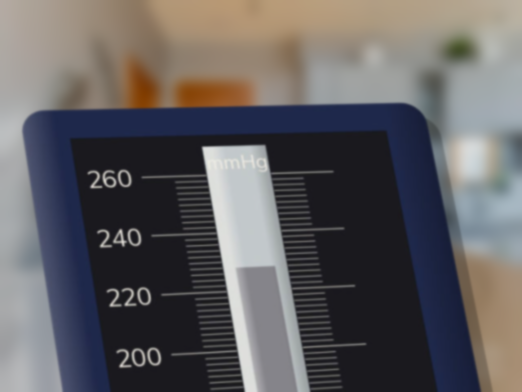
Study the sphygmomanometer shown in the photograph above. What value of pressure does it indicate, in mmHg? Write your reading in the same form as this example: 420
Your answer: 228
